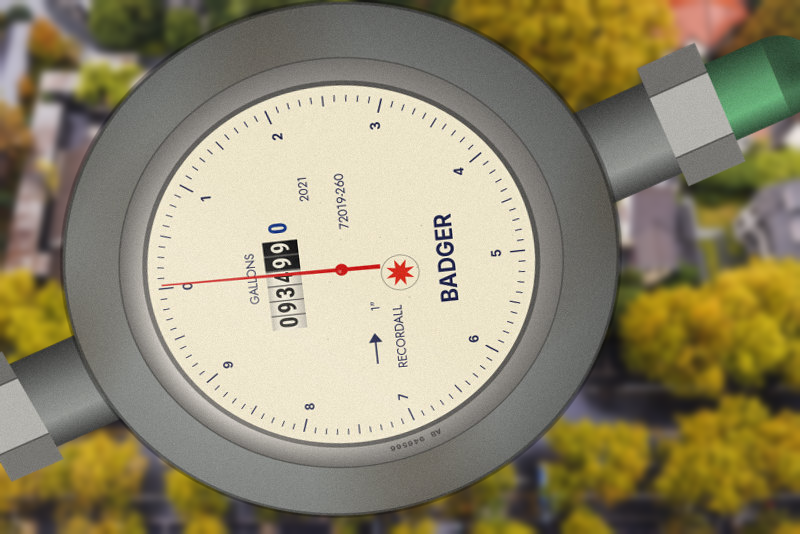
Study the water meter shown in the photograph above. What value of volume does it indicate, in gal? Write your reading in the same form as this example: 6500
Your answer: 934990.0
